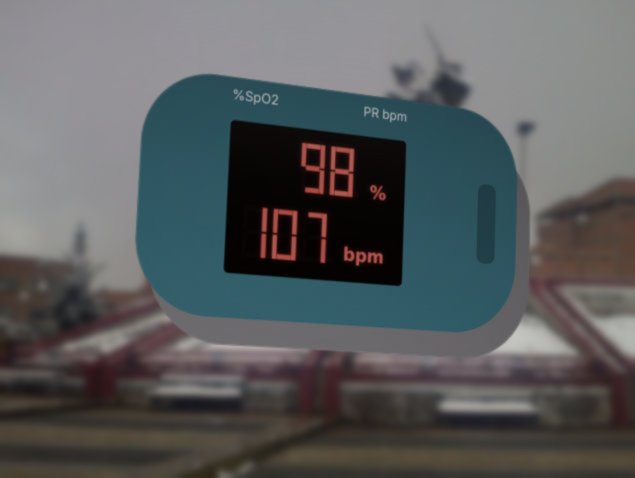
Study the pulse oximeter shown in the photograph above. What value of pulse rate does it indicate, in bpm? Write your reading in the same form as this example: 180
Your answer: 107
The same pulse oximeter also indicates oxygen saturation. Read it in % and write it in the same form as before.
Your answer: 98
